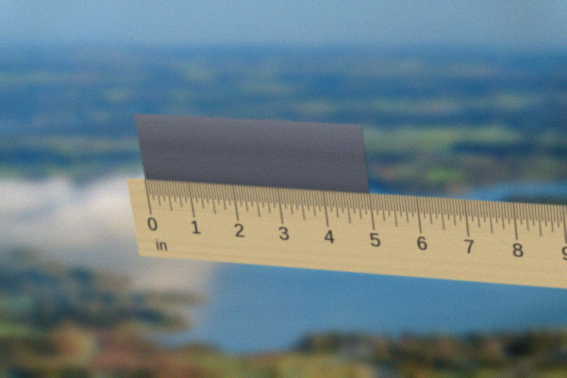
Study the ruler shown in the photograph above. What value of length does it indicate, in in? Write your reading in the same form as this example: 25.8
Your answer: 5
